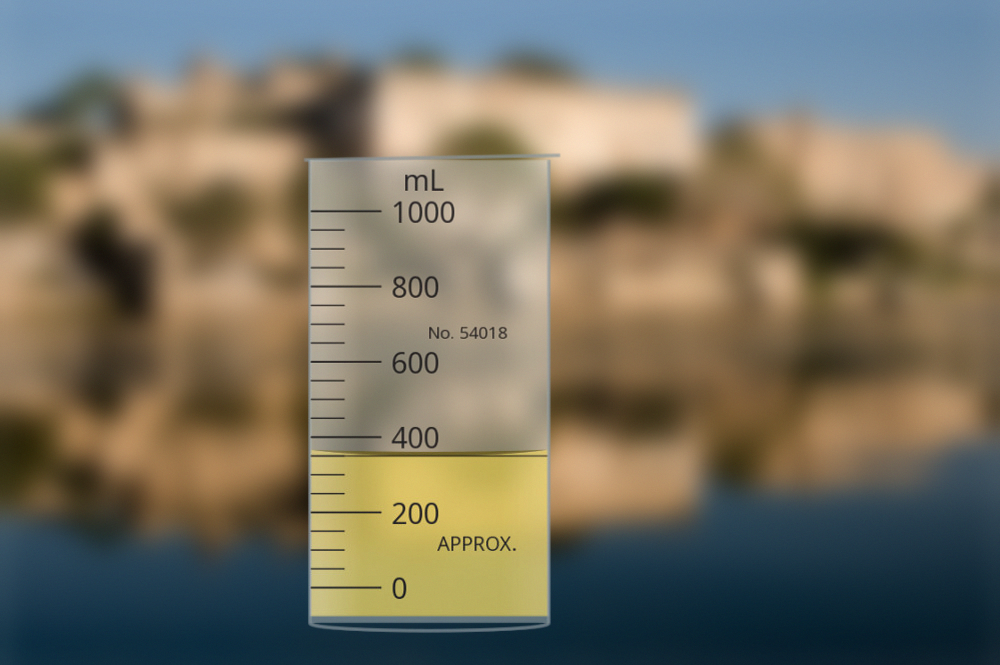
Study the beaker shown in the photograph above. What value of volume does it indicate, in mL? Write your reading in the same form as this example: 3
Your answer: 350
